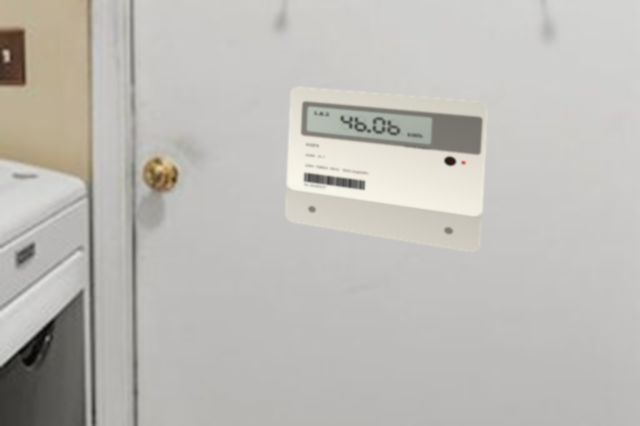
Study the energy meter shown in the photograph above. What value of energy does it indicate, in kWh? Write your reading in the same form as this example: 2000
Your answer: 46.06
